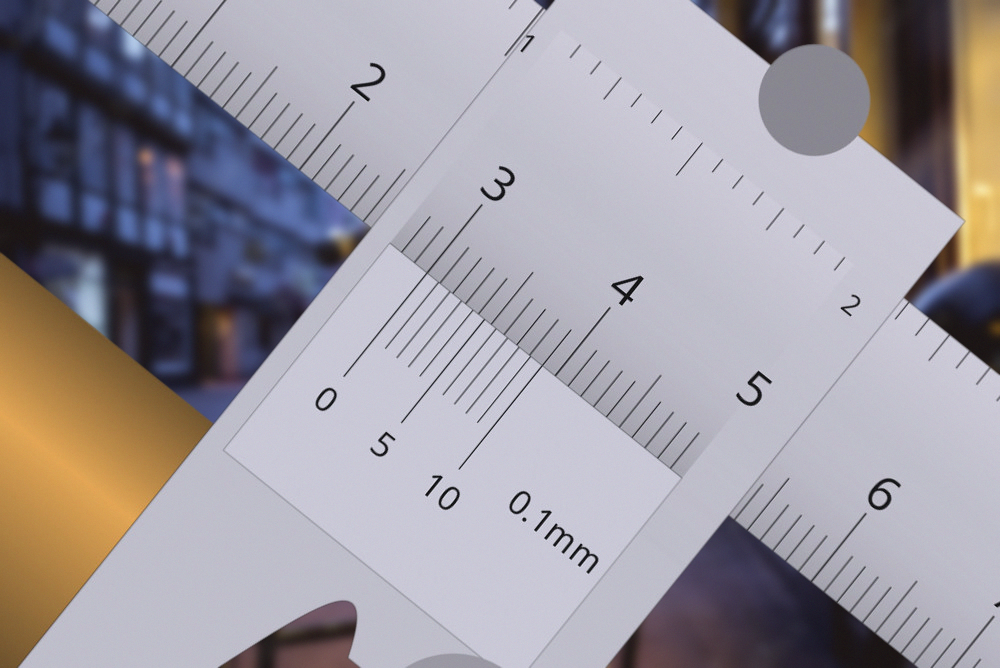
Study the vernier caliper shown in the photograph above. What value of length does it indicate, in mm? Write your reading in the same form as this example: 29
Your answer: 30.0
